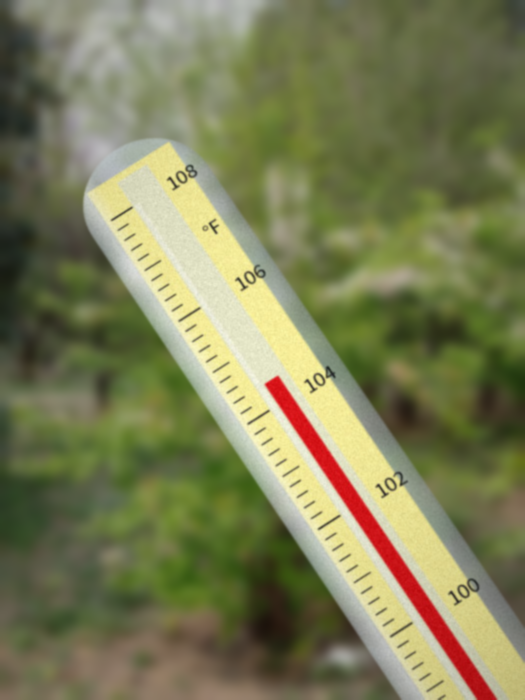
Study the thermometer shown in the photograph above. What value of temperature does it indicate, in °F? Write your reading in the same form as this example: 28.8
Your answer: 104.4
